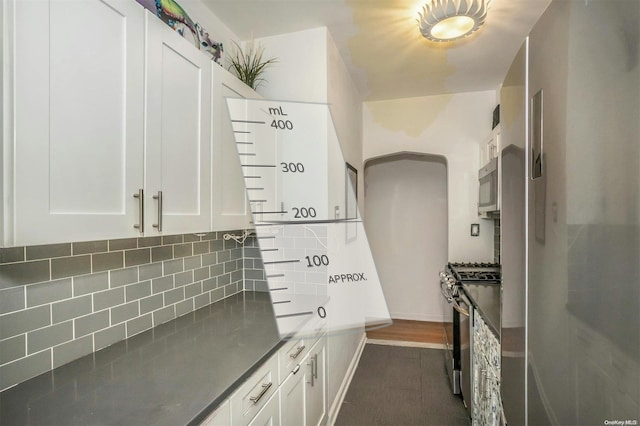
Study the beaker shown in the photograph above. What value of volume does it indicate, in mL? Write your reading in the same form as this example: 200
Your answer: 175
